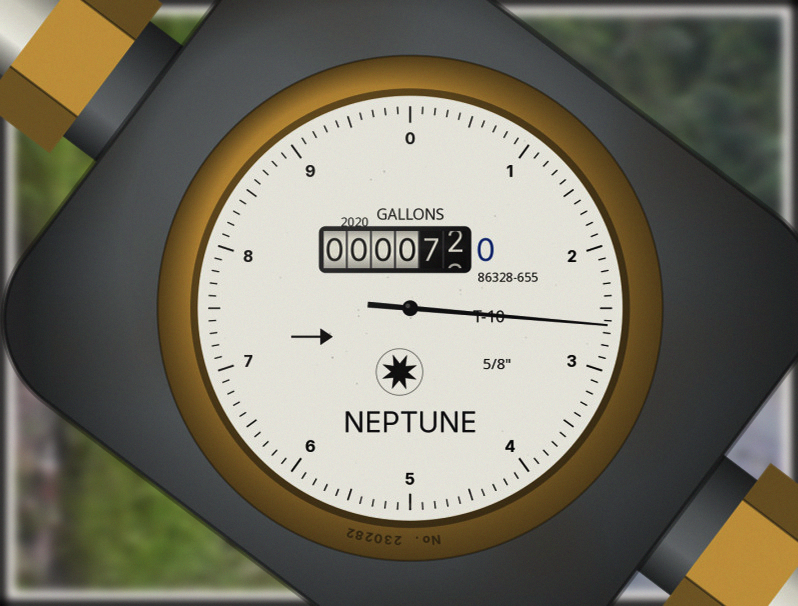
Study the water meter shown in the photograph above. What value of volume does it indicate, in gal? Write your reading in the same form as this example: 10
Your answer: 722.6
